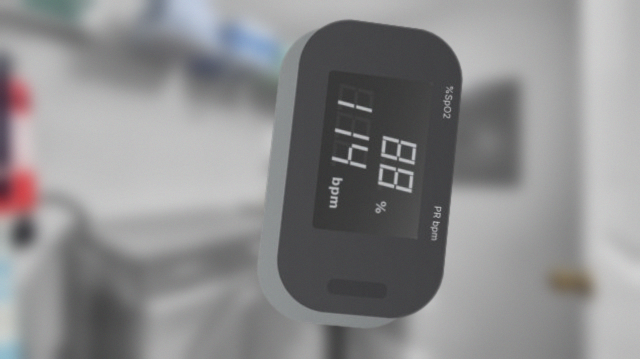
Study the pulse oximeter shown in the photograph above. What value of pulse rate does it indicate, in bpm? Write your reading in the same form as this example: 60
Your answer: 114
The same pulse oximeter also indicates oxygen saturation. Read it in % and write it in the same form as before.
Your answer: 88
